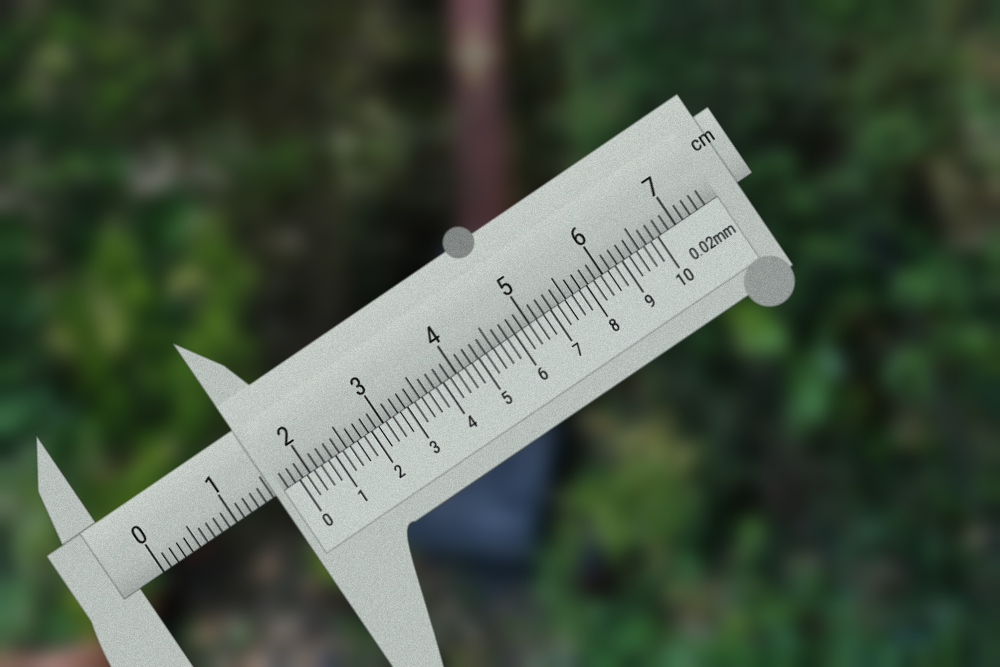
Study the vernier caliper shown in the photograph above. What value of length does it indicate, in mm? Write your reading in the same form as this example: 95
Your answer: 18.6
